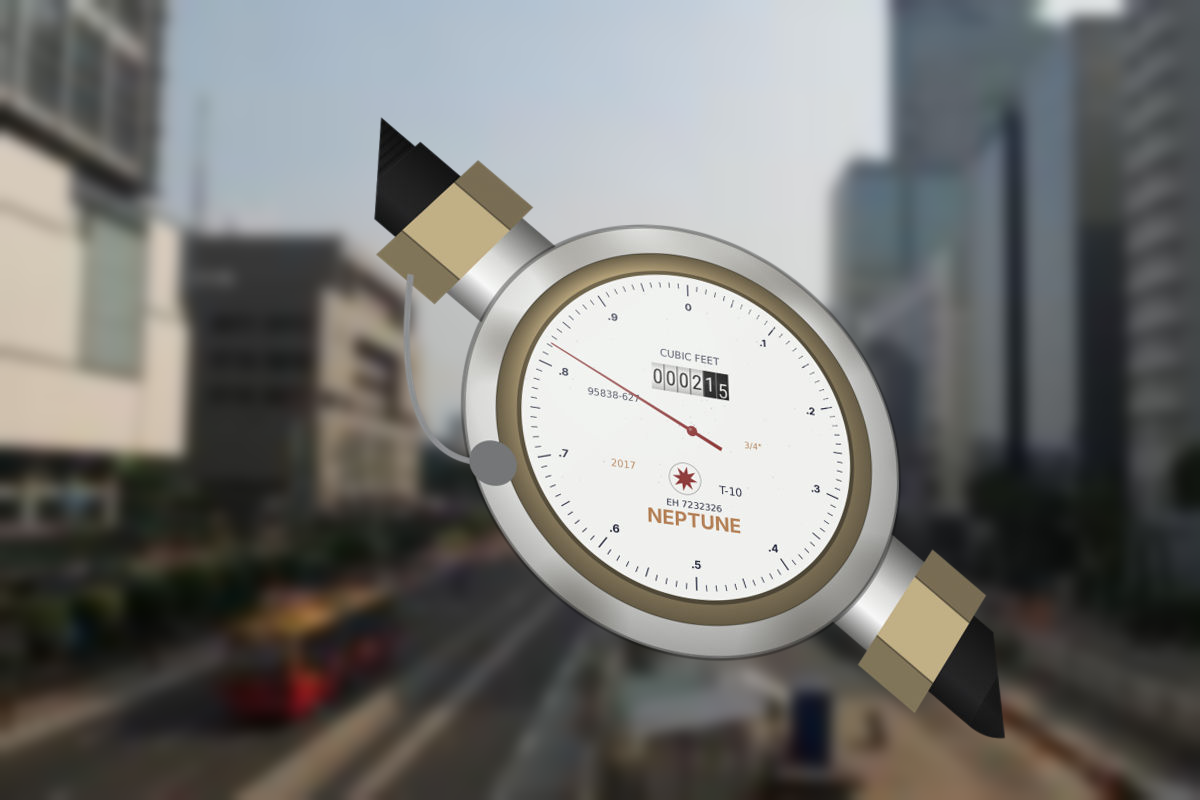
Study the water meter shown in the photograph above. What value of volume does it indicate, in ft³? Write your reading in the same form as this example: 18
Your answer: 214.82
